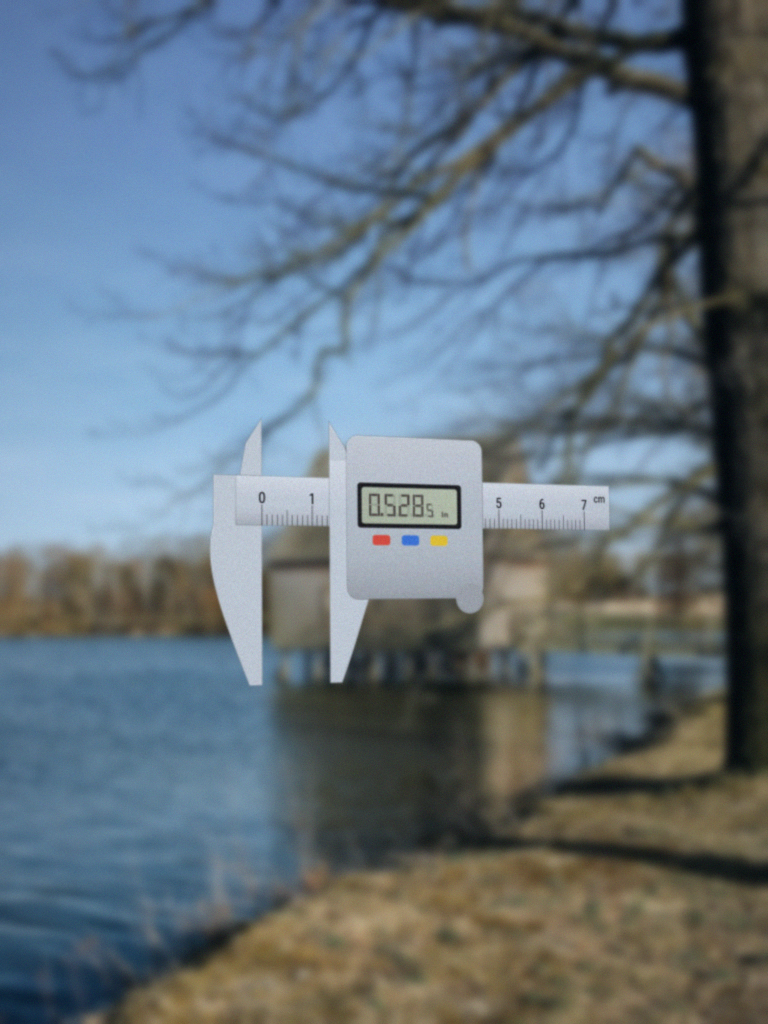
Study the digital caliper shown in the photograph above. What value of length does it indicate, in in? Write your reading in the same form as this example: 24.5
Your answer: 0.5285
